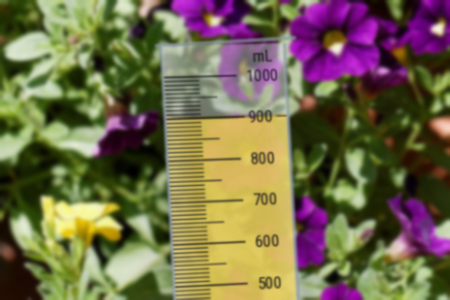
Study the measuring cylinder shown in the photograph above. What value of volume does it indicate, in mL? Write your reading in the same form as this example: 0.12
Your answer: 900
